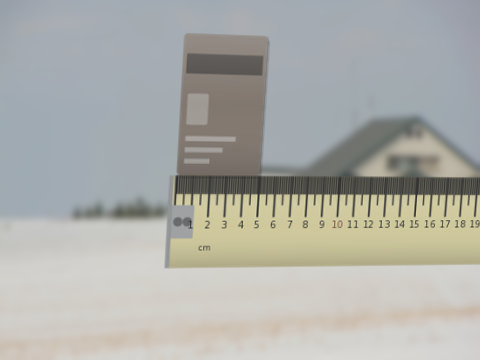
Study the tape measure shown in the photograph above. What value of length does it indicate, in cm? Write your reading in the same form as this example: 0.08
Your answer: 5
